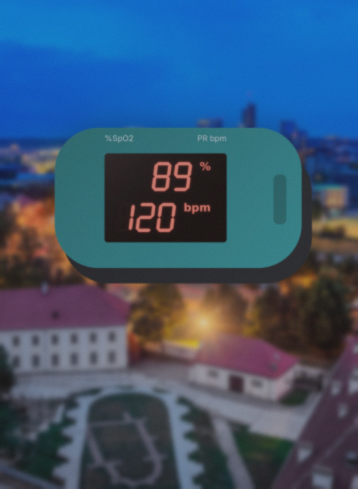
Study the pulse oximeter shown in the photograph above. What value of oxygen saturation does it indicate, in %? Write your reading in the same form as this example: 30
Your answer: 89
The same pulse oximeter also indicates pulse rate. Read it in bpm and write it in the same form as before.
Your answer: 120
